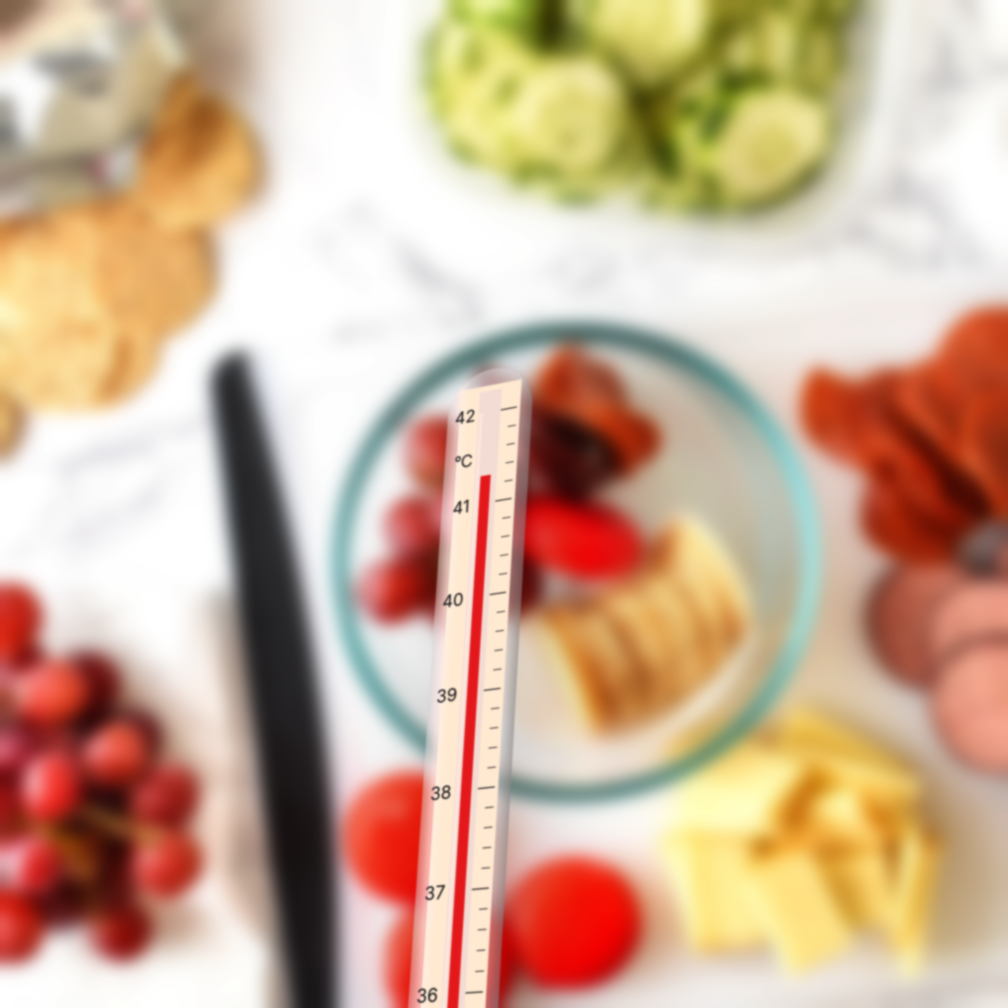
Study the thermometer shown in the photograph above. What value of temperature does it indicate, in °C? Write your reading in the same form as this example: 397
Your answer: 41.3
